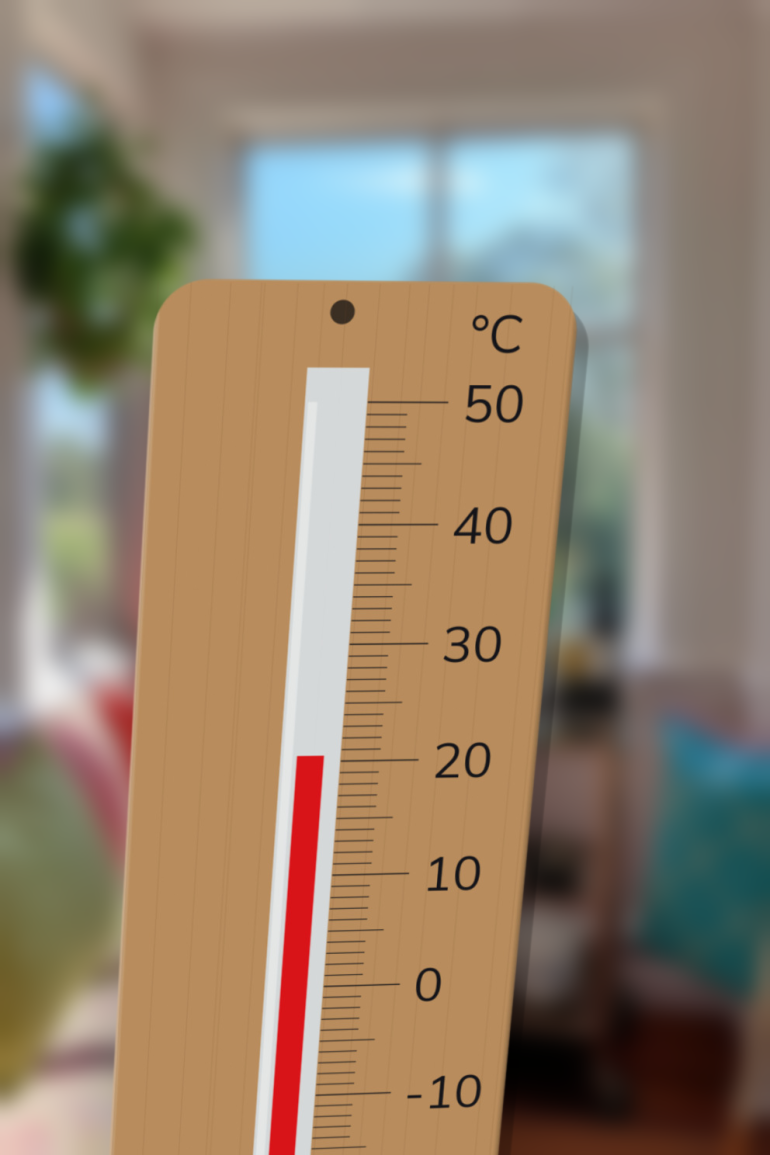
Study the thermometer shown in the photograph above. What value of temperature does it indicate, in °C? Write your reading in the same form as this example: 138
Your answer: 20.5
